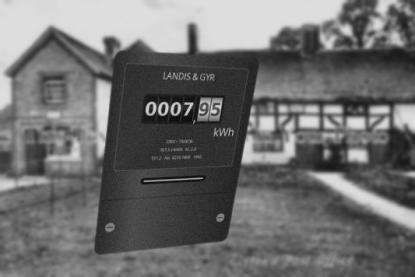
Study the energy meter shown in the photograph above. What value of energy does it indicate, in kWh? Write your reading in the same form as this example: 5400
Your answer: 7.95
